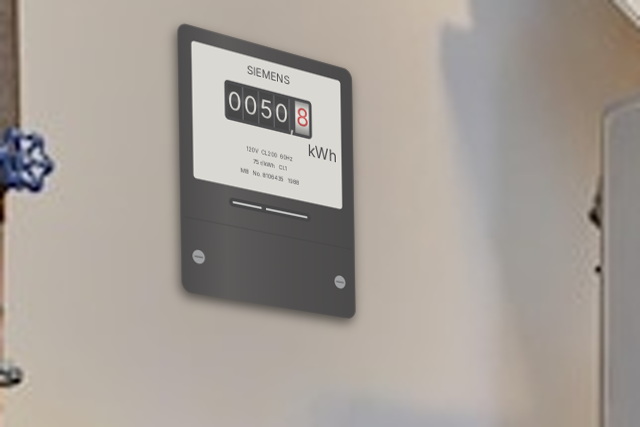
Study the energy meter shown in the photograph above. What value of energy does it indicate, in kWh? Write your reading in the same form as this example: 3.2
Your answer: 50.8
